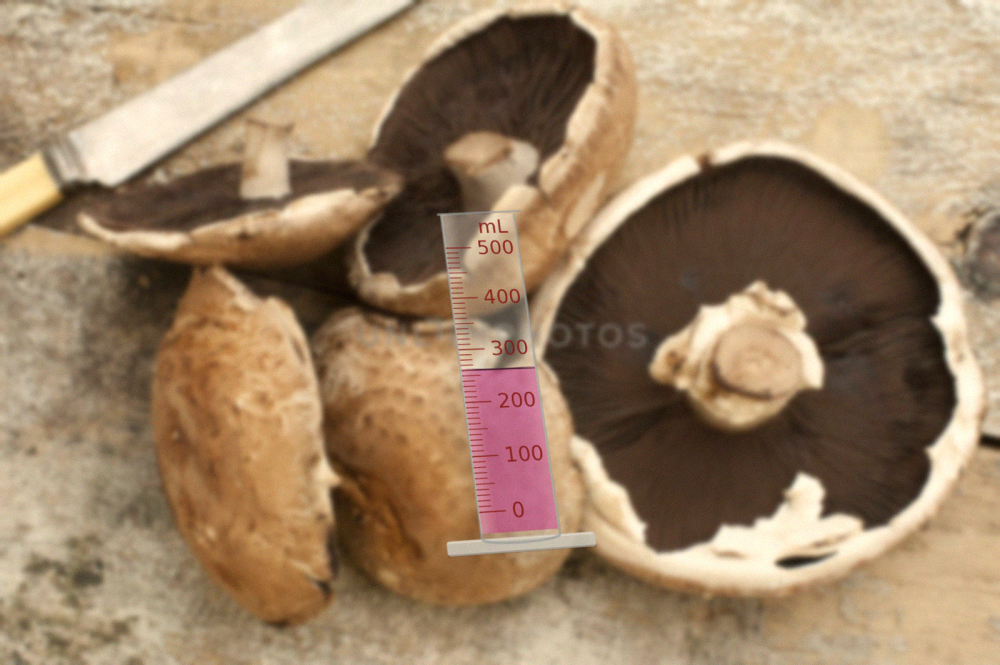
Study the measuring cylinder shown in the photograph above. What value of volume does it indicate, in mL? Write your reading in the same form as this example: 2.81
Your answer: 260
